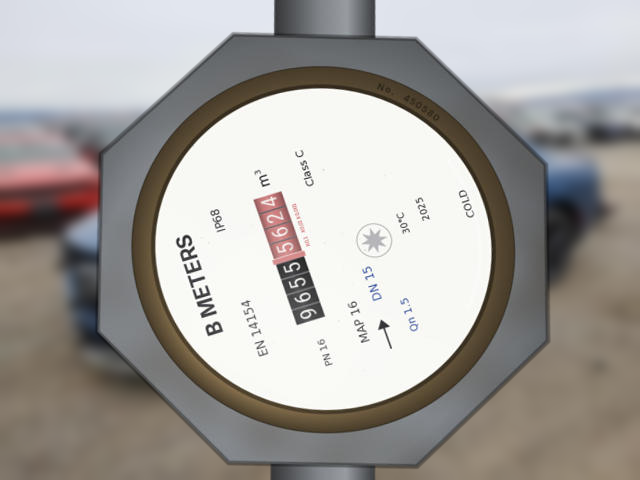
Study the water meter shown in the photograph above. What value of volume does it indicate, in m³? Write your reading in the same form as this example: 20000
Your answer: 9655.5624
